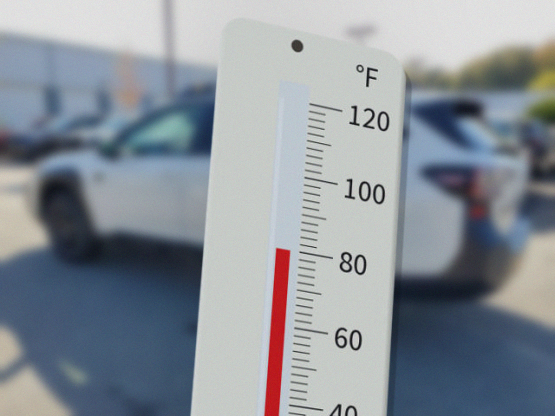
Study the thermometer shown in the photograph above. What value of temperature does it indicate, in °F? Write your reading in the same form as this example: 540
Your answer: 80
